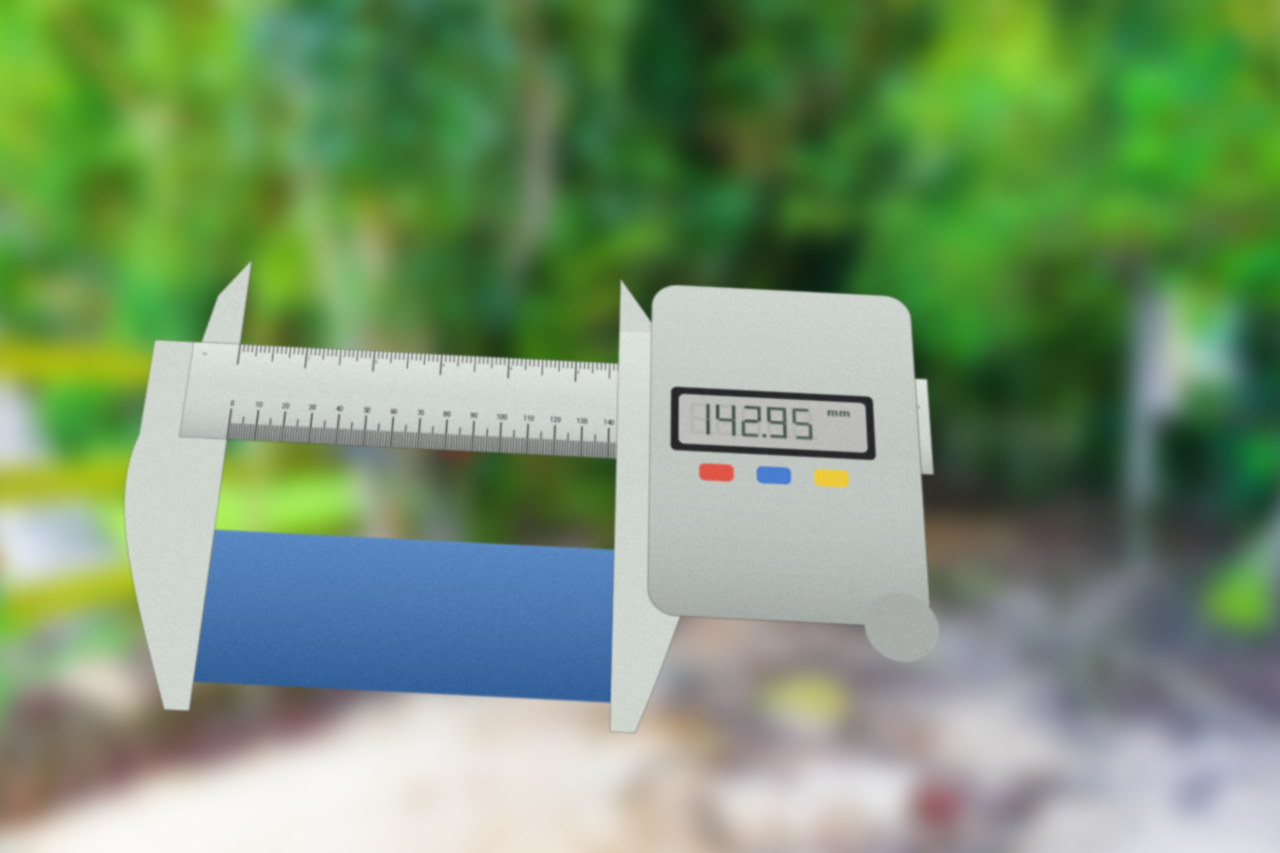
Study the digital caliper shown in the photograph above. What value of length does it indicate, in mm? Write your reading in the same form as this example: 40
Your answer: 142.95
